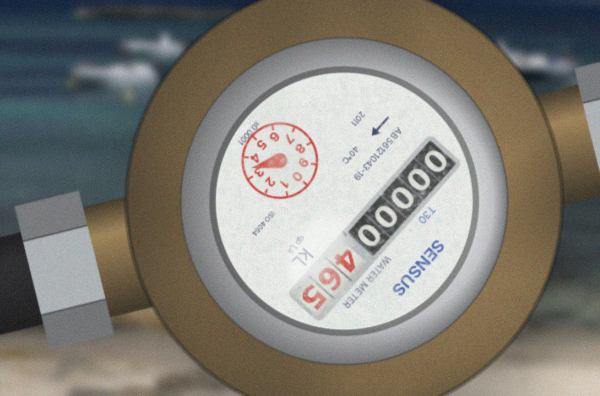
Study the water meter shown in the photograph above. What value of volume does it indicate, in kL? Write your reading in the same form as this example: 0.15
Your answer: 0.4653
